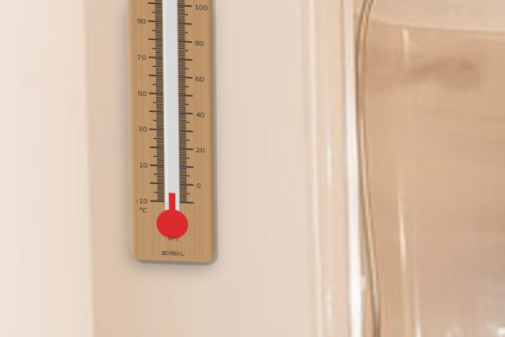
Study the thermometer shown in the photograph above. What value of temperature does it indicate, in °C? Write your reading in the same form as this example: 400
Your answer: -5
